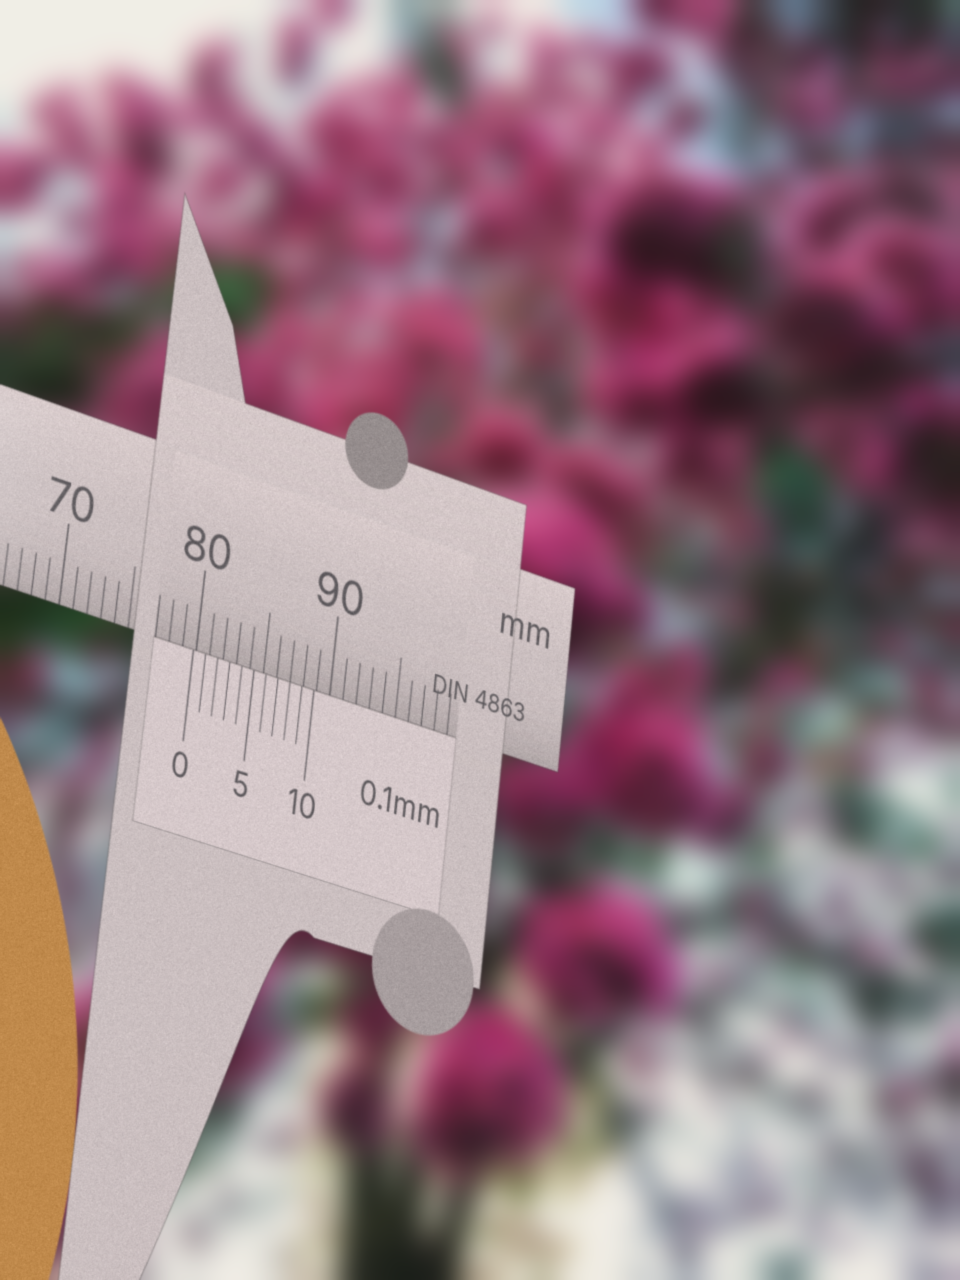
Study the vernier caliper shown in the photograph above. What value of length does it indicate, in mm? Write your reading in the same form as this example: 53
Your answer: 79.8
